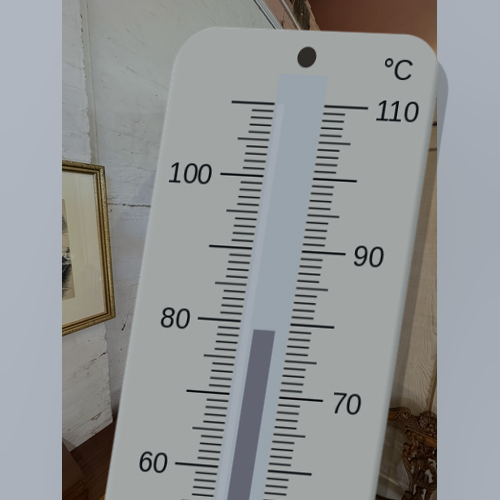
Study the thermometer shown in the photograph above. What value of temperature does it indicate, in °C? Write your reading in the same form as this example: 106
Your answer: 79
